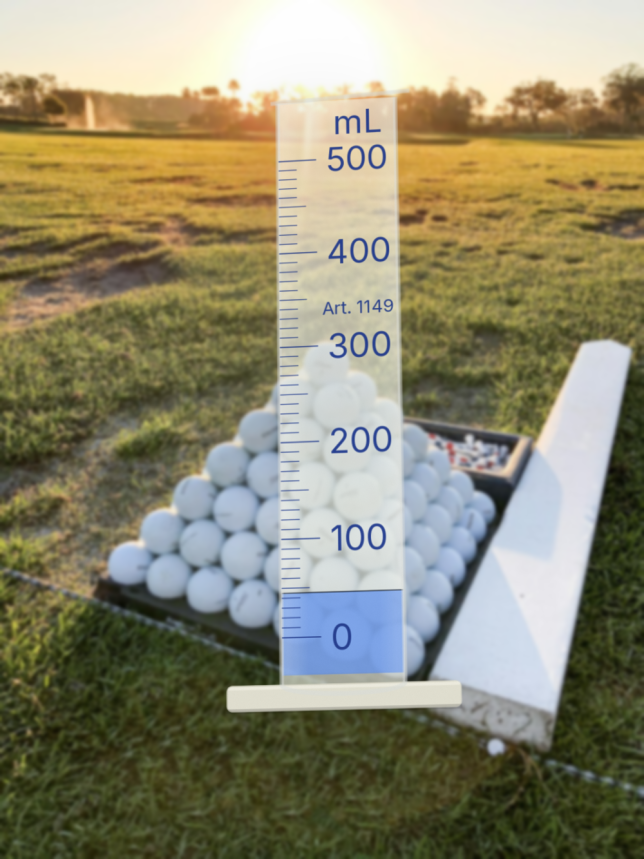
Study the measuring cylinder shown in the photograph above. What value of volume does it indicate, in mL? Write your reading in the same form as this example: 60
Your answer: 45
